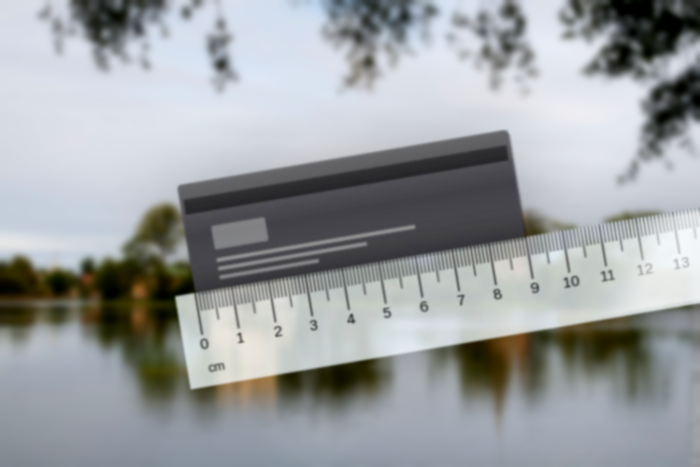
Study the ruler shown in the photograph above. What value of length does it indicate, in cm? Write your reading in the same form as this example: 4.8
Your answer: 9
